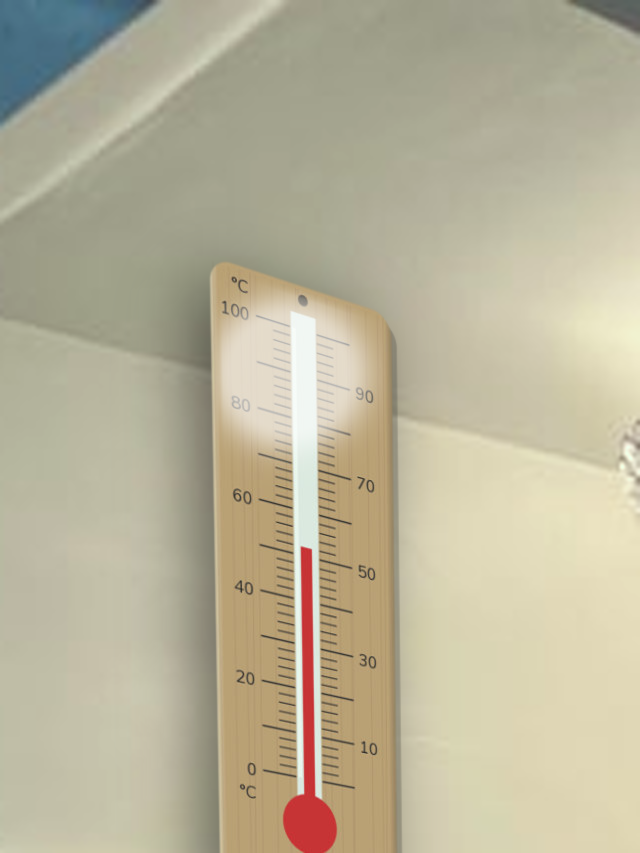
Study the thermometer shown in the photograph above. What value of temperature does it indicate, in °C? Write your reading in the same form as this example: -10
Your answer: 52
